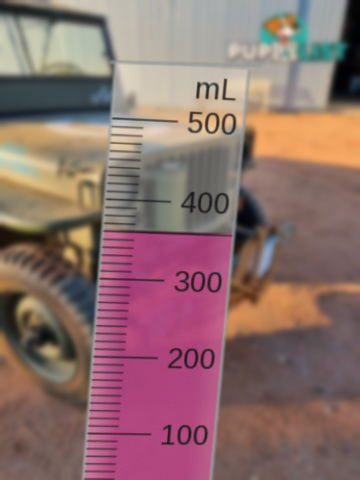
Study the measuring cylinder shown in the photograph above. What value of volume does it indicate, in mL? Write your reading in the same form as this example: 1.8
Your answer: 360
